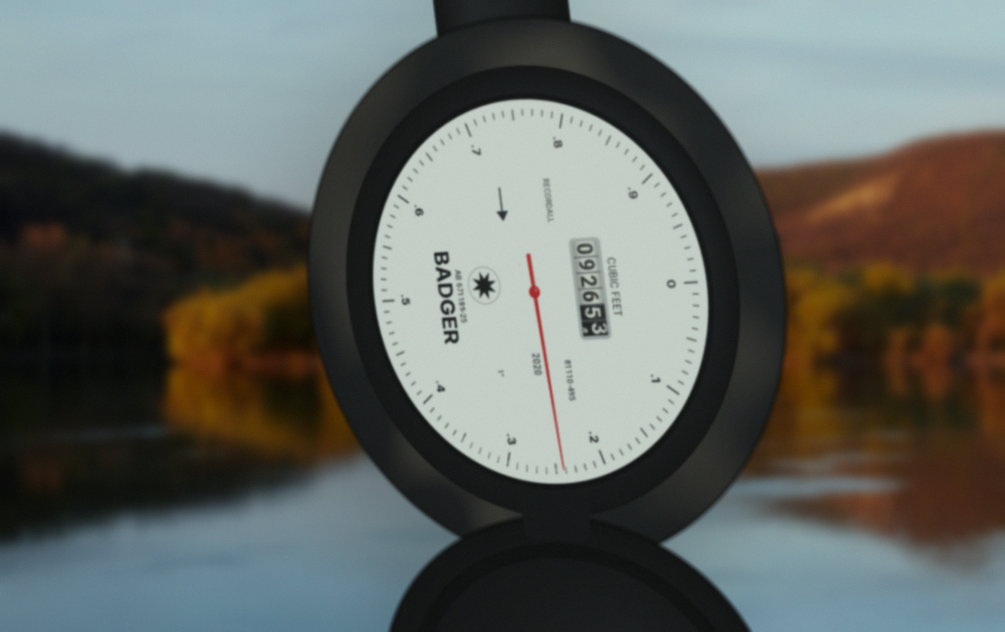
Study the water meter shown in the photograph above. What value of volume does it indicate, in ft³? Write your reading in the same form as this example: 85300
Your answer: 92653.24
